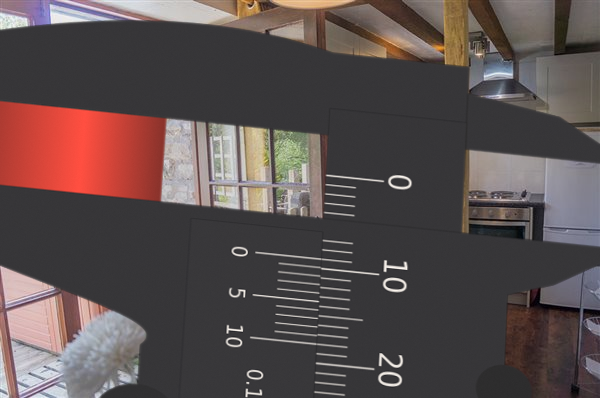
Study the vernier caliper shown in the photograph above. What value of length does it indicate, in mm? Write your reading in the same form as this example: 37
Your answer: 9.0
